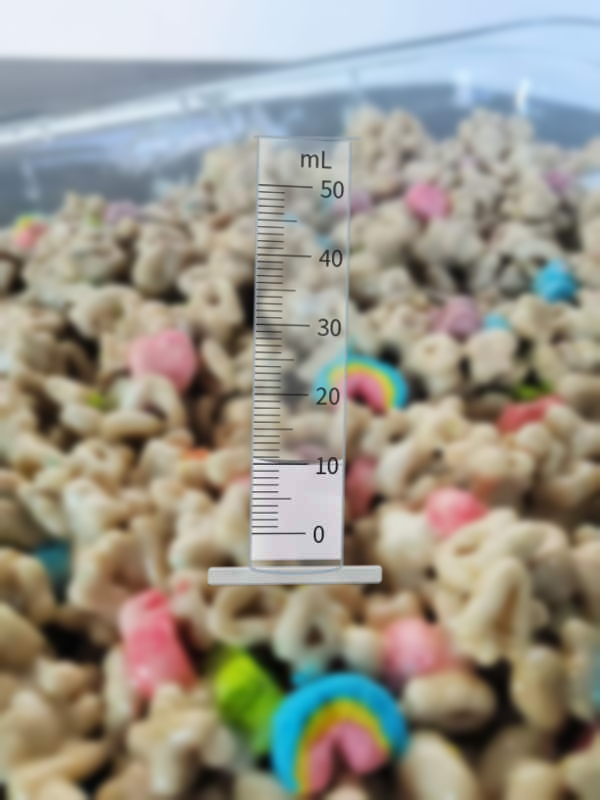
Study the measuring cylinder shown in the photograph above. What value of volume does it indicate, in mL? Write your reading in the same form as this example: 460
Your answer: 10
